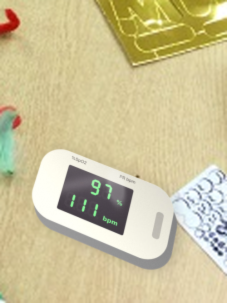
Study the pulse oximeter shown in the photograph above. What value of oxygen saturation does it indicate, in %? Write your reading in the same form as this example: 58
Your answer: 97
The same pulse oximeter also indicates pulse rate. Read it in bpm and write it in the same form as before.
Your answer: 111
